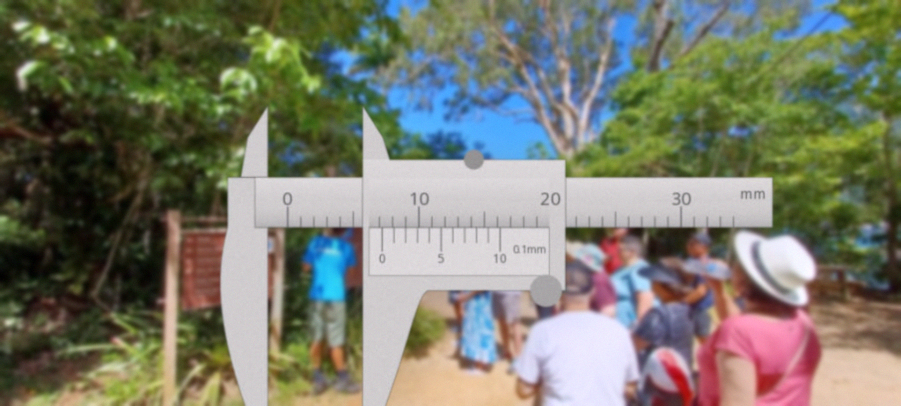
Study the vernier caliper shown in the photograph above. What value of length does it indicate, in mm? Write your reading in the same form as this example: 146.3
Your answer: 7.2
